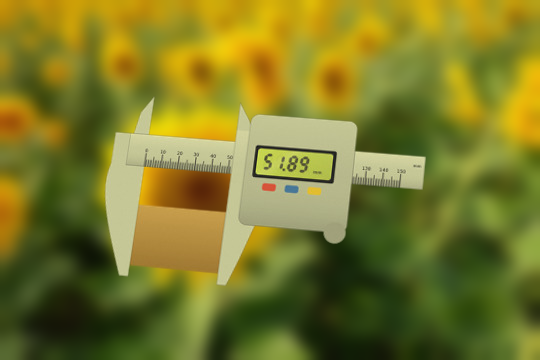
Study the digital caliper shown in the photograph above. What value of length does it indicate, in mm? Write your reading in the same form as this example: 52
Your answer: 51.89
